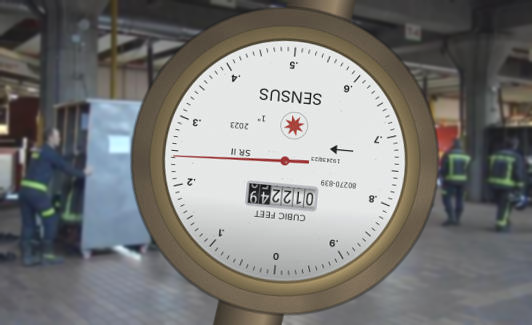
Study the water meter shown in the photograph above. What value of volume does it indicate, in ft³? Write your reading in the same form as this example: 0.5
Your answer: 12249.24
